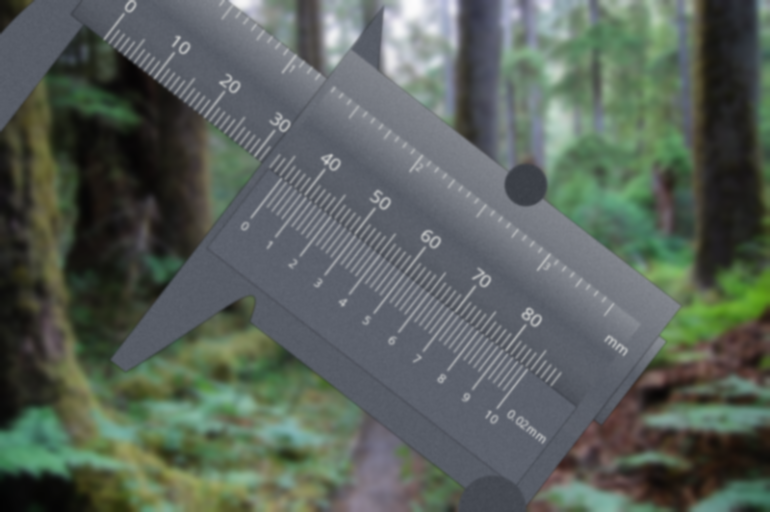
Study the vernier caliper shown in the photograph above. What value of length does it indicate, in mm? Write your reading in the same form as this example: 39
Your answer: 35.5
